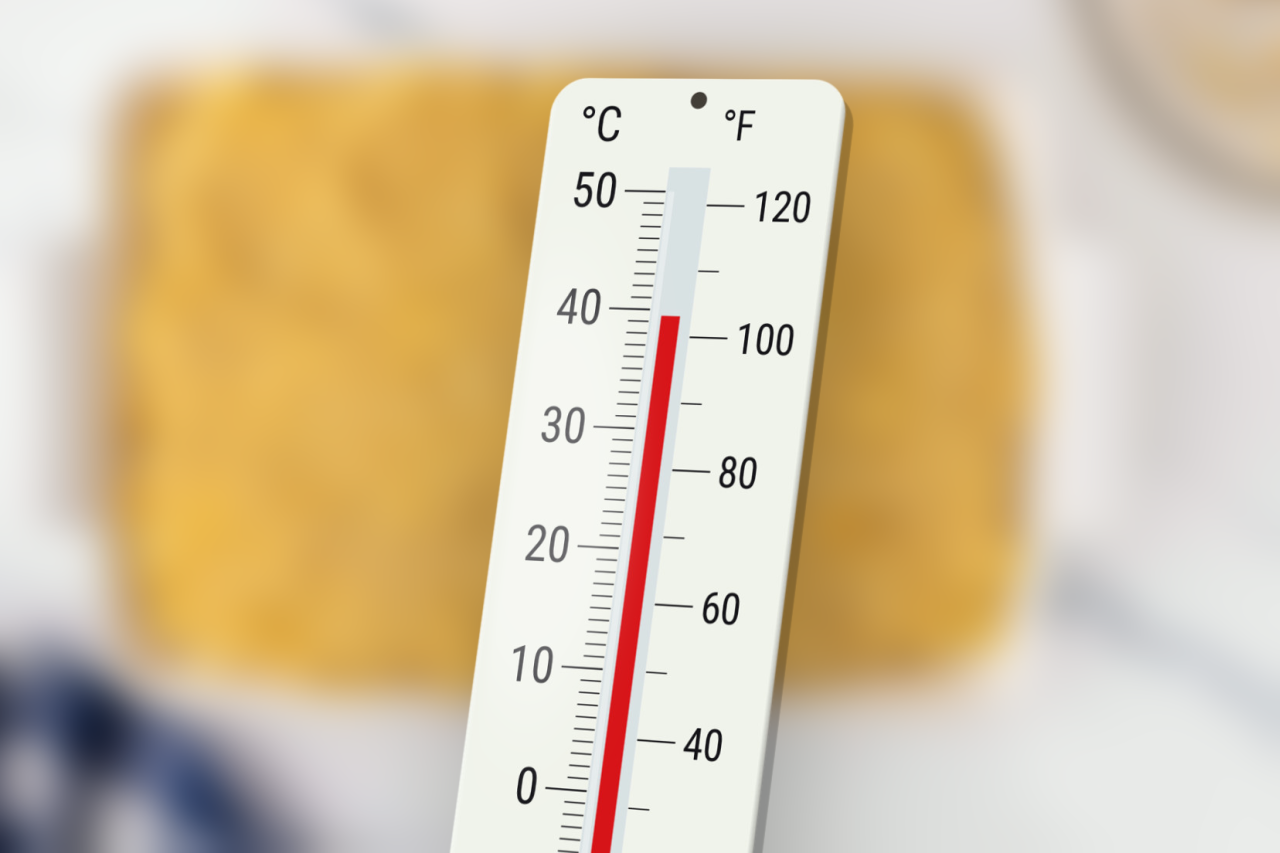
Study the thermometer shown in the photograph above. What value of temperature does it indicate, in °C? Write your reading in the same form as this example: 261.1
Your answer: 39.5
